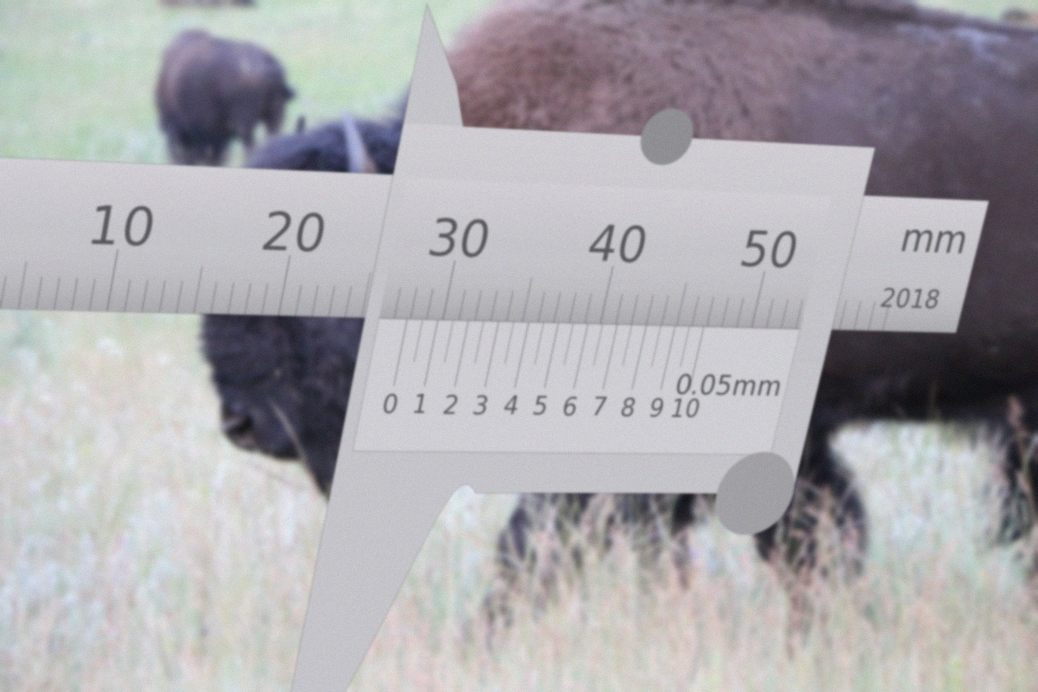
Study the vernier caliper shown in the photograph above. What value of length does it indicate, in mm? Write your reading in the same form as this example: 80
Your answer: 27.8
